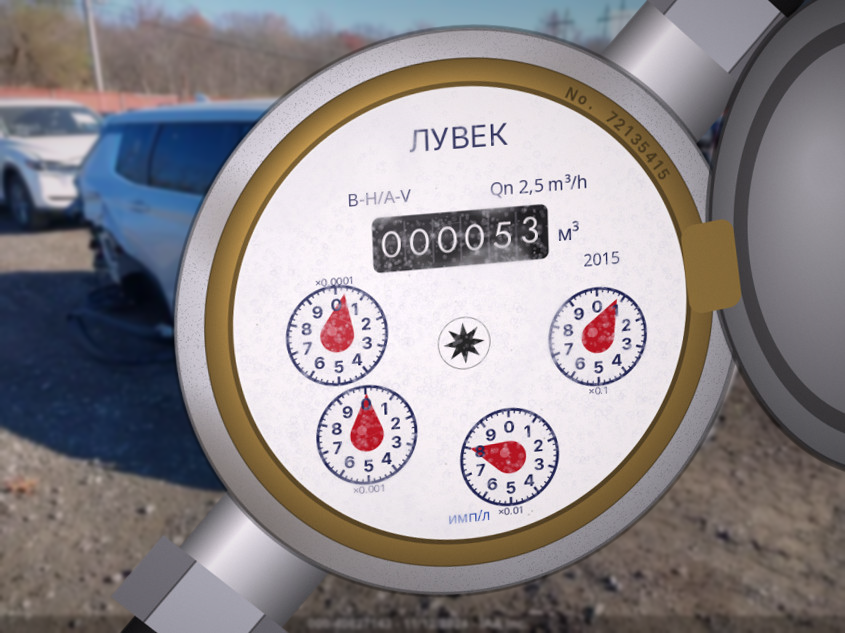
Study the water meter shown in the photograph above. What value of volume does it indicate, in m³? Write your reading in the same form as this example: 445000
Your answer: 53.0800
